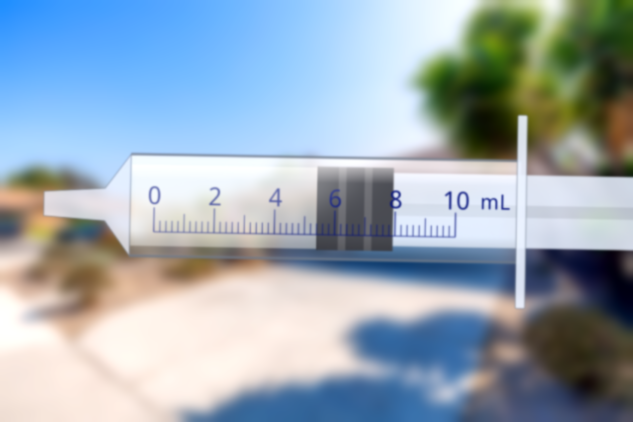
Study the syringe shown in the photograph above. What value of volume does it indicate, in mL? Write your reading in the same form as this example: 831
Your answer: 5.4
